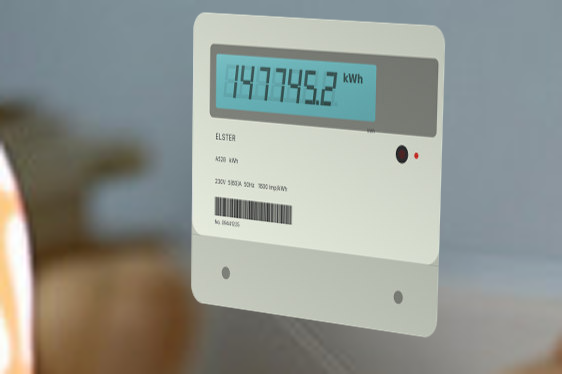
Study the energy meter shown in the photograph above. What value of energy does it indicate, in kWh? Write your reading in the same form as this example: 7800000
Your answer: 147745.2
